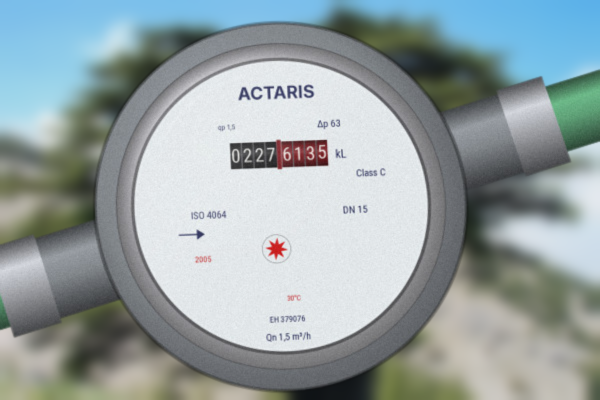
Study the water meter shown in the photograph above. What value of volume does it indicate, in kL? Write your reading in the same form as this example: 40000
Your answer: 227.6135
